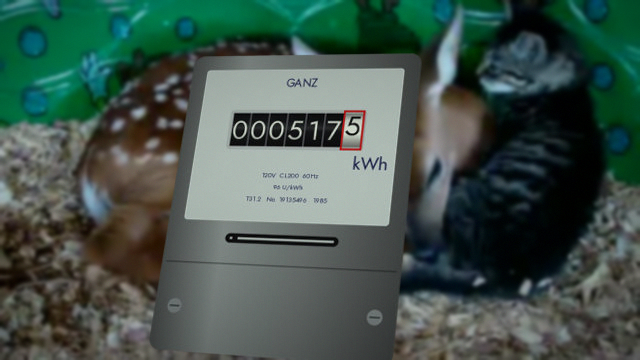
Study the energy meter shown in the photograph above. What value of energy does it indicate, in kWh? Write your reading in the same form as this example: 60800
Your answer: 517.5
